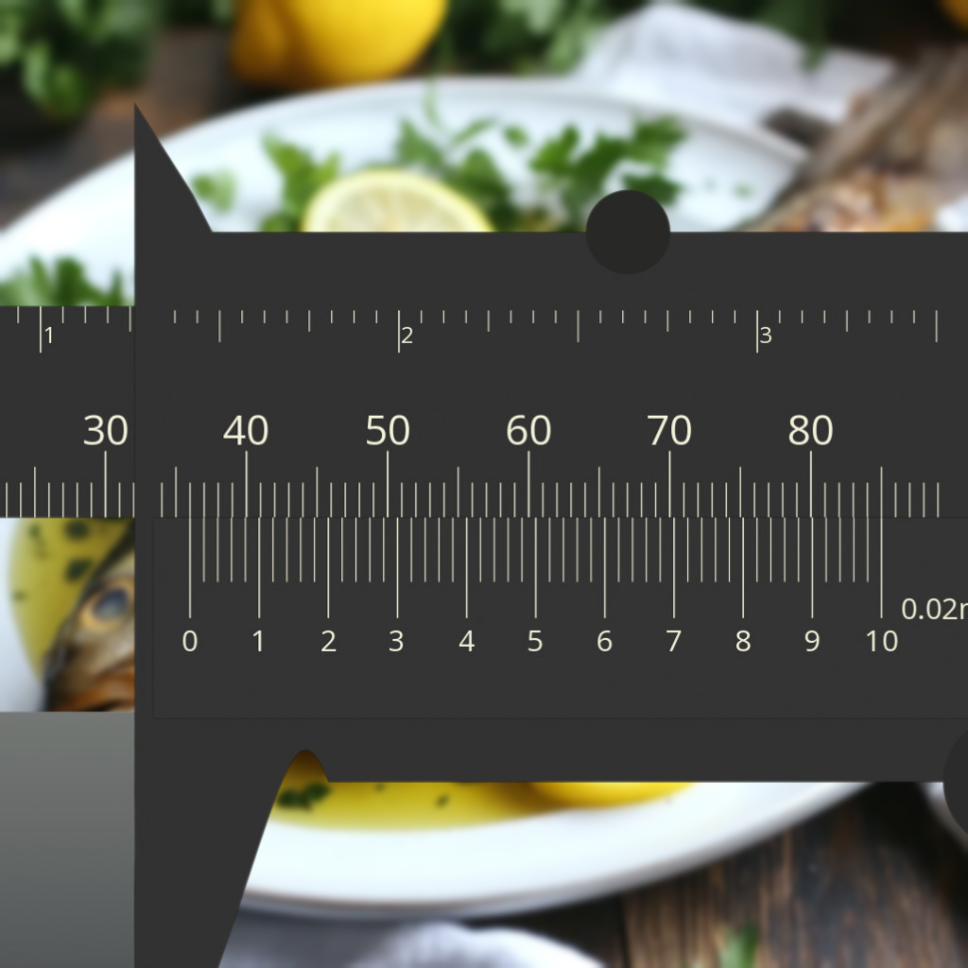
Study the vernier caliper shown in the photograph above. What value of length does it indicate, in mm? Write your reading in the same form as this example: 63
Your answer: 36.0
